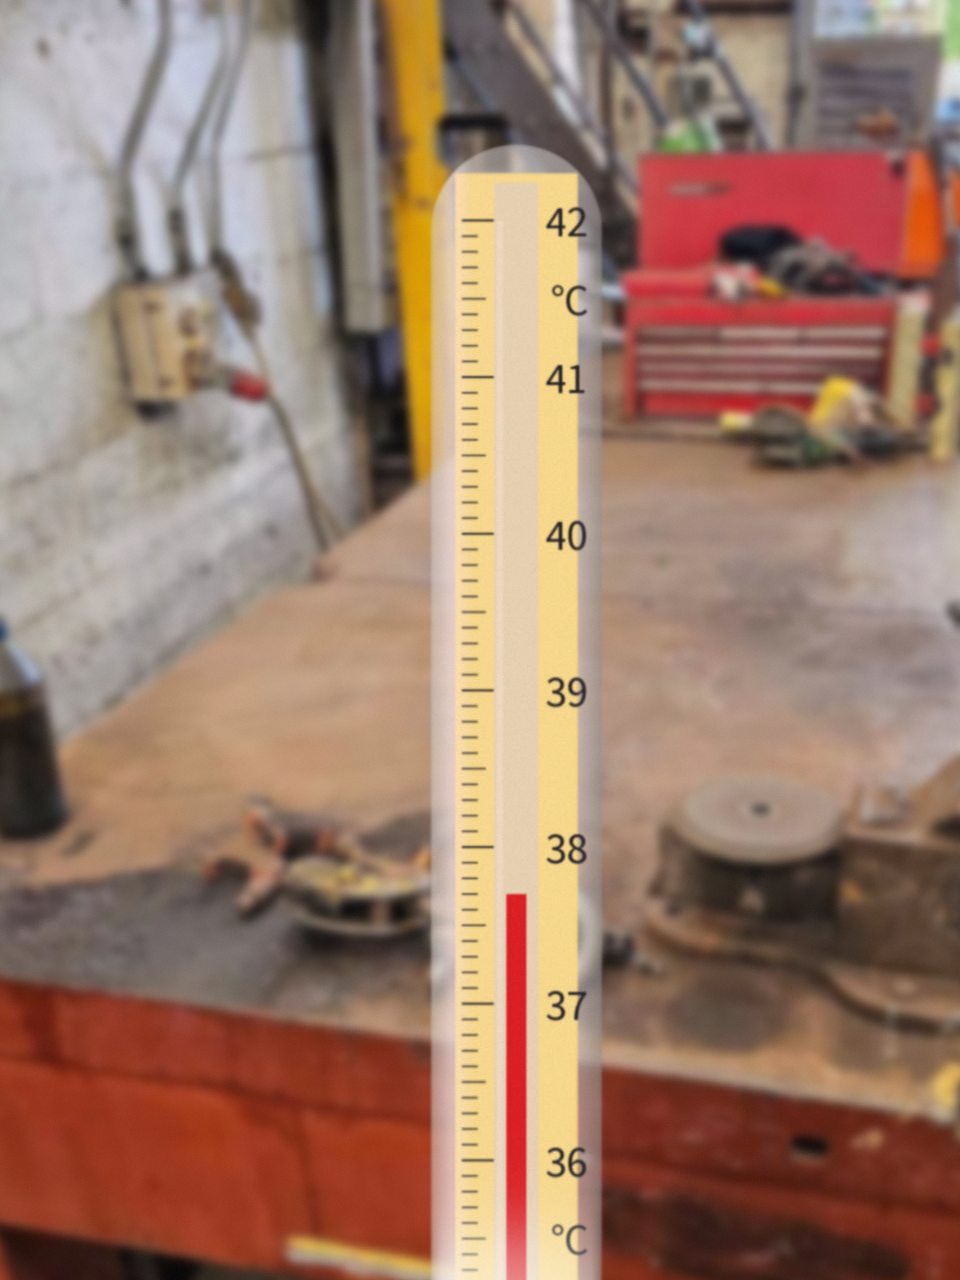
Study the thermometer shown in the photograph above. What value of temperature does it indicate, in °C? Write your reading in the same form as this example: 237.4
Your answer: 37.7
